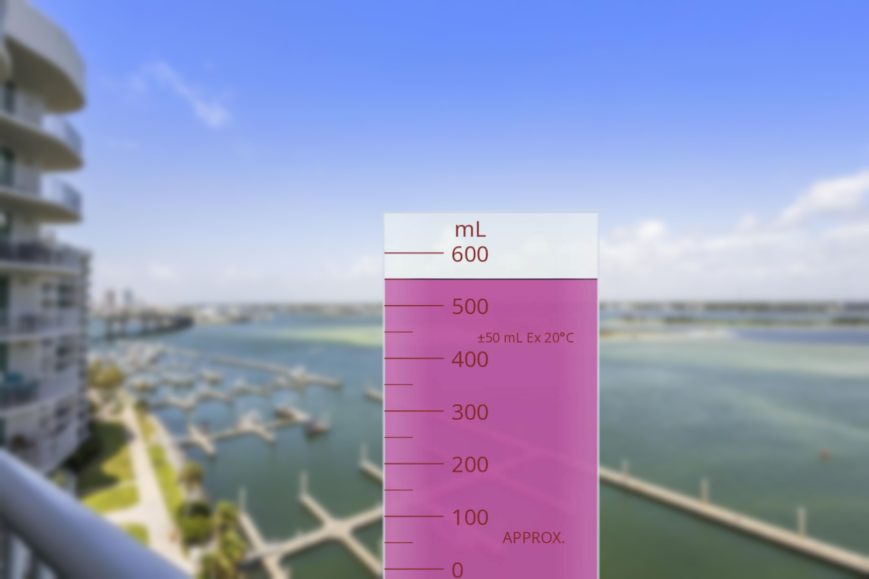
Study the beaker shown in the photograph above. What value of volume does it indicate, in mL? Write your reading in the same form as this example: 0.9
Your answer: 550
